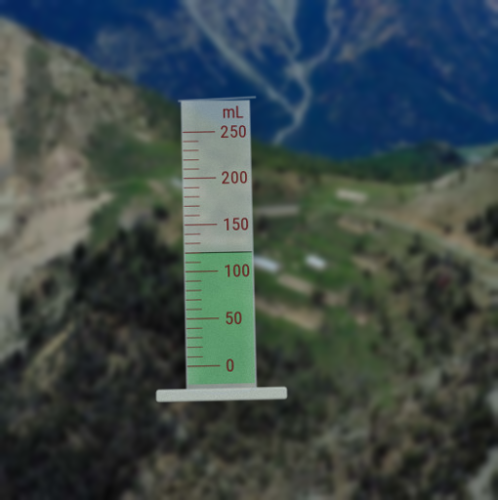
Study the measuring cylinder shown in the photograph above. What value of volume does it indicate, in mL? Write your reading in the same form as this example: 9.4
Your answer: 120
